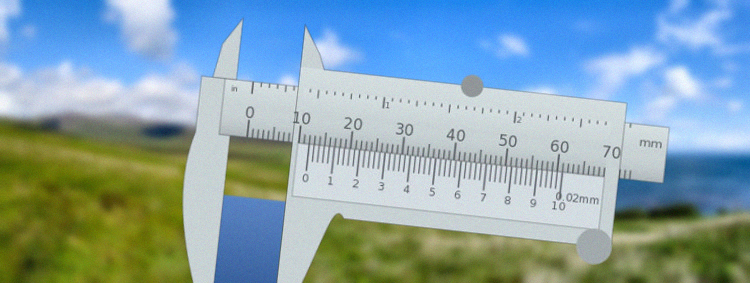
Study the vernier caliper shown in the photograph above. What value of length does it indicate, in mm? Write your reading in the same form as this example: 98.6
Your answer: 12.0
